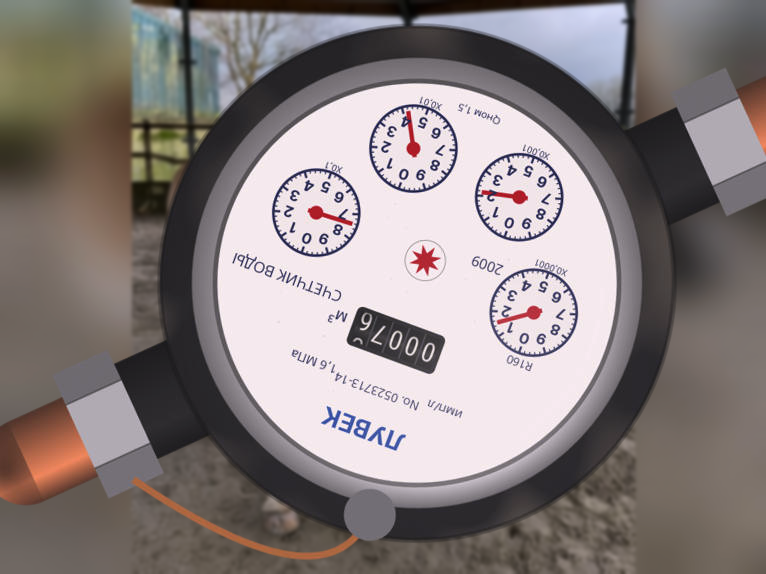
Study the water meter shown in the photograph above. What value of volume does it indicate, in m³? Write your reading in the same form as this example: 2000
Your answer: 75.7421
